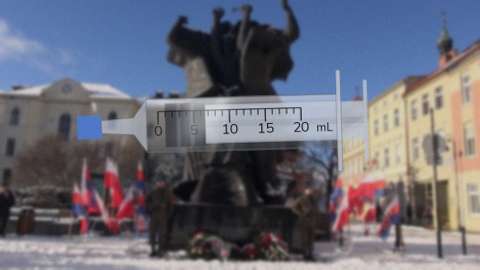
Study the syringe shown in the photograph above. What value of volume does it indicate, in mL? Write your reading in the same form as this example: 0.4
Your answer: 1
